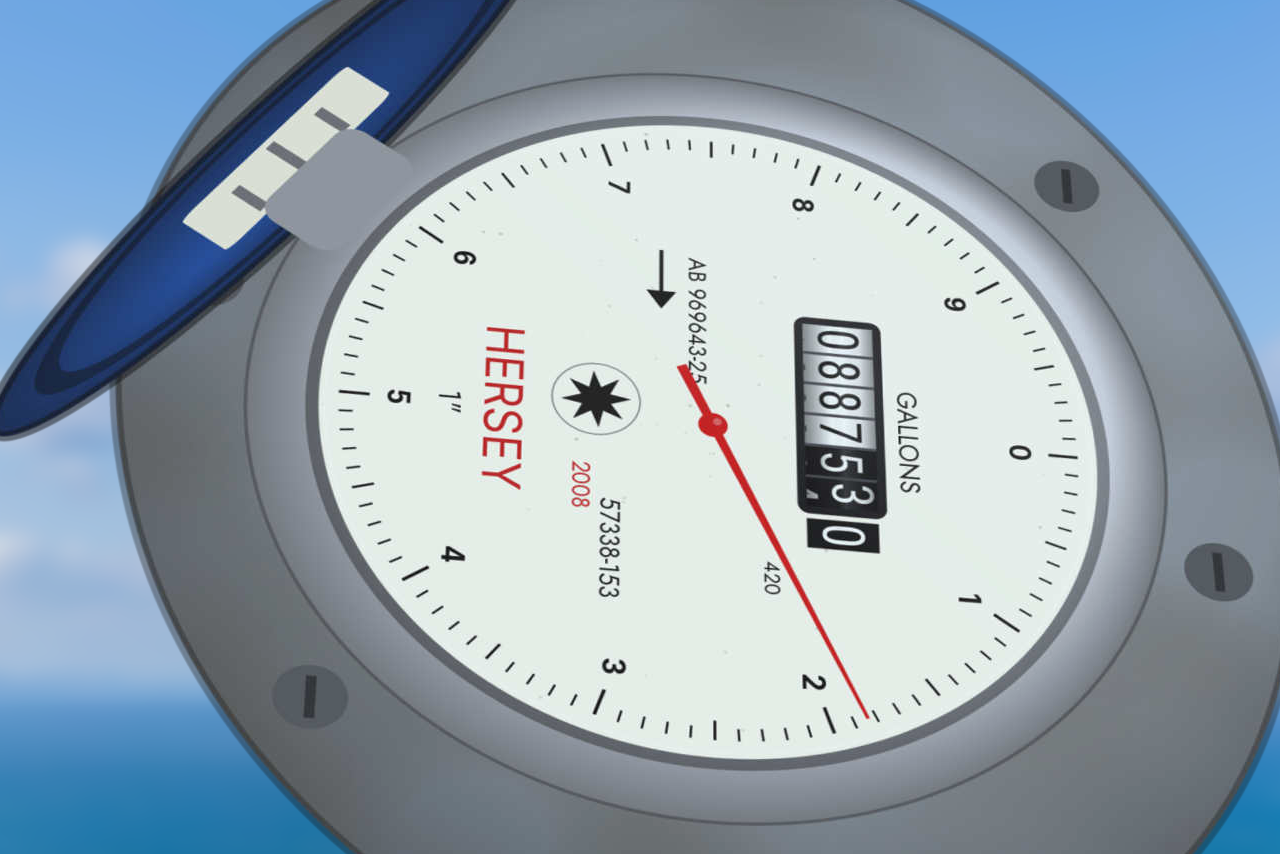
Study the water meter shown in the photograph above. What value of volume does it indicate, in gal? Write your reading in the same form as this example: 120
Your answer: 887531.8
